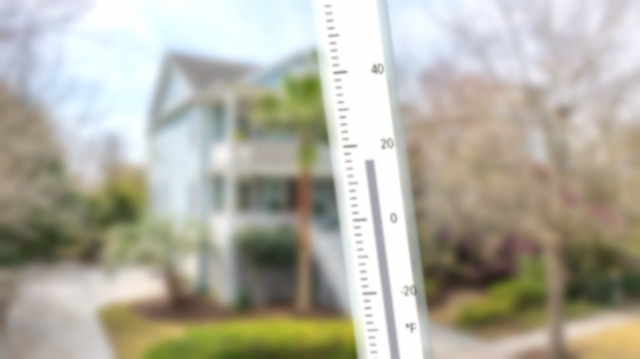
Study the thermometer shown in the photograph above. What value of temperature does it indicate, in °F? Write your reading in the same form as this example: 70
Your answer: 16
